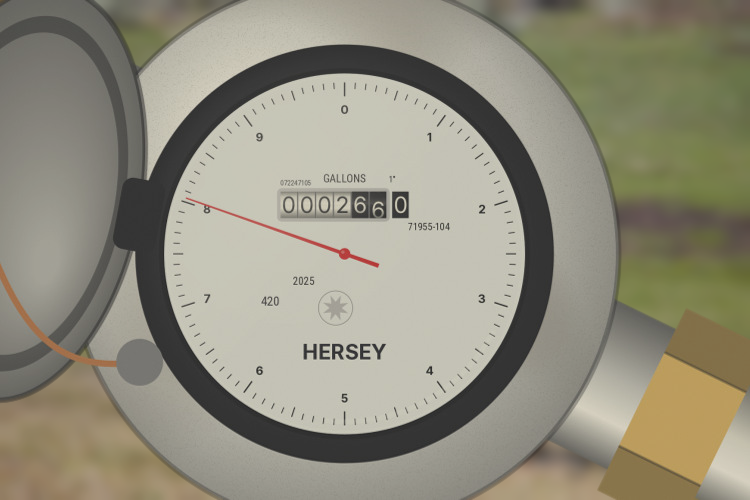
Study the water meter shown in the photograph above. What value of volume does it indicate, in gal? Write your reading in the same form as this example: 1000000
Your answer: 2658.0
